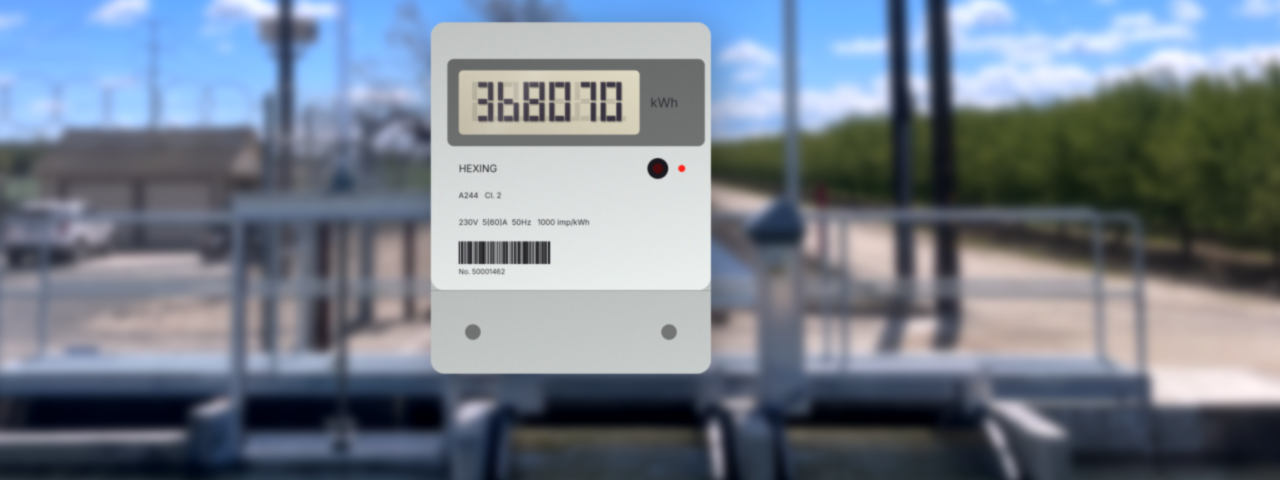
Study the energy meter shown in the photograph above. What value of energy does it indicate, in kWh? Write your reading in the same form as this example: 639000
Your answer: 368070
